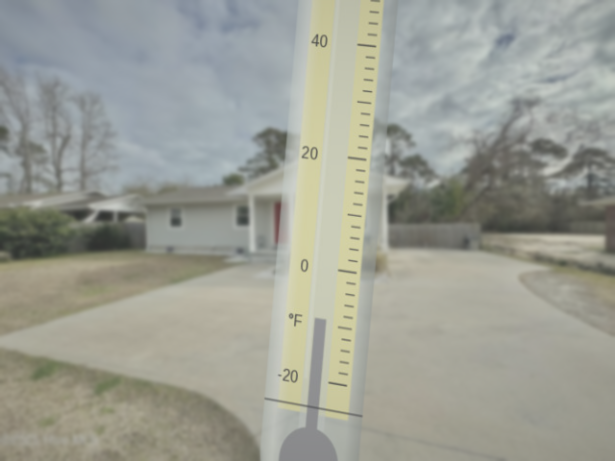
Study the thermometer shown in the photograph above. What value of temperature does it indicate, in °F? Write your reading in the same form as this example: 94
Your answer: -9
